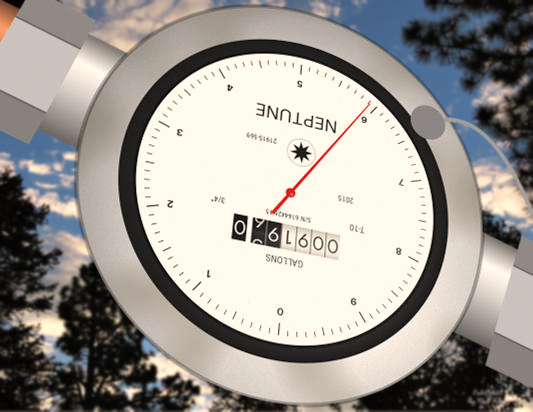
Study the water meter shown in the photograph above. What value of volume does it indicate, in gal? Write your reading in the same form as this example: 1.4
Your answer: 91955.9
